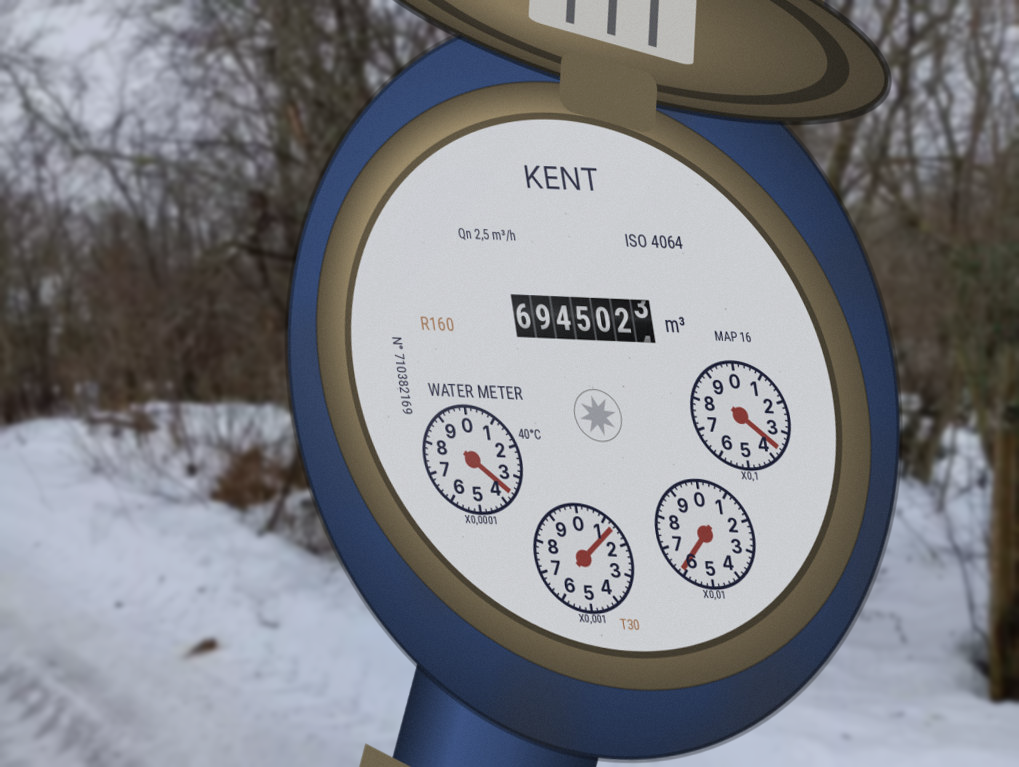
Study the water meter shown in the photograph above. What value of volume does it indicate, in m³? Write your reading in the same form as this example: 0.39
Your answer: 6945023.3613
